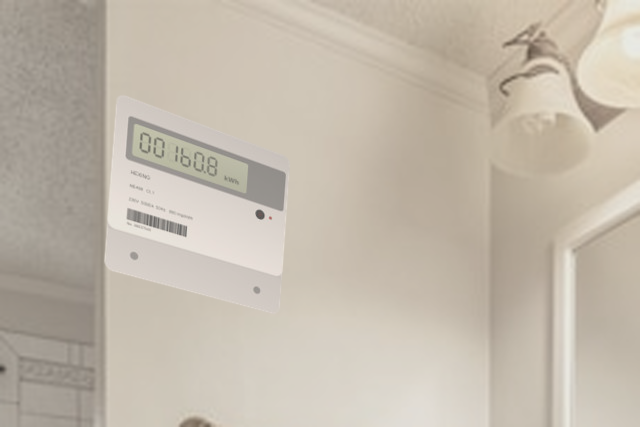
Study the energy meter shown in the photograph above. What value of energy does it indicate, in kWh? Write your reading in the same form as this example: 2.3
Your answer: 160.8
